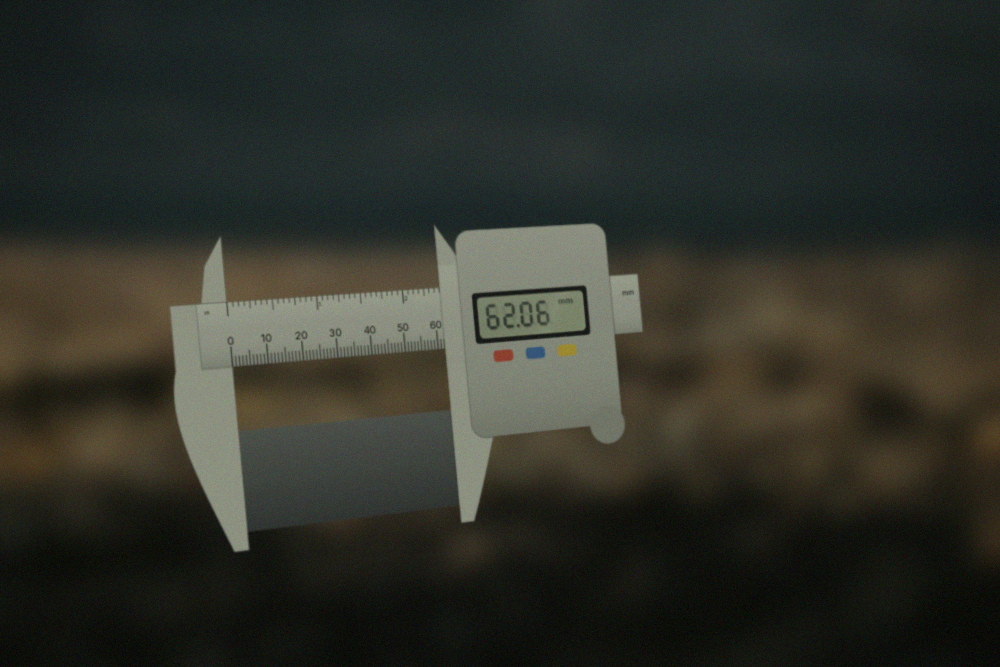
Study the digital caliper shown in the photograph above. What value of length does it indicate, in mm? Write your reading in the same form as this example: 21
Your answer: 62.06
